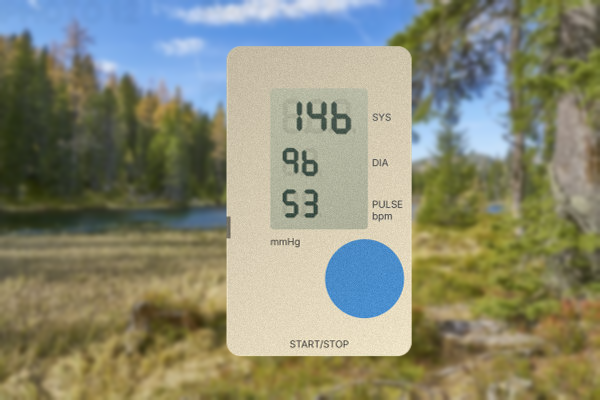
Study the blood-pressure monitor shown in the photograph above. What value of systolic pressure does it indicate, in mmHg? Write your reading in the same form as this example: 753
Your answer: 146
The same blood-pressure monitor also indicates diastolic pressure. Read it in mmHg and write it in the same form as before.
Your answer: 96
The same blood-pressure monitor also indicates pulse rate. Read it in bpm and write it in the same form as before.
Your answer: 53
